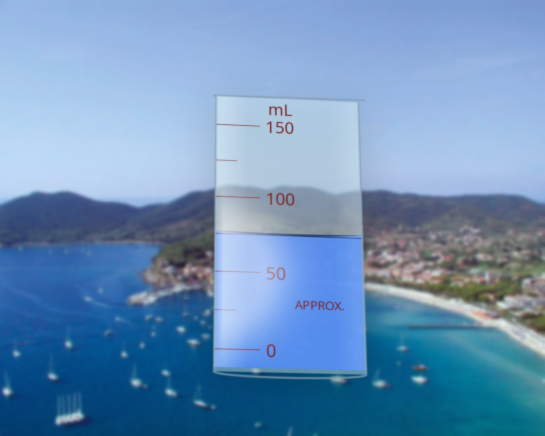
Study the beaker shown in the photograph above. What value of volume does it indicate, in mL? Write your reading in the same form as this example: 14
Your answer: 75
